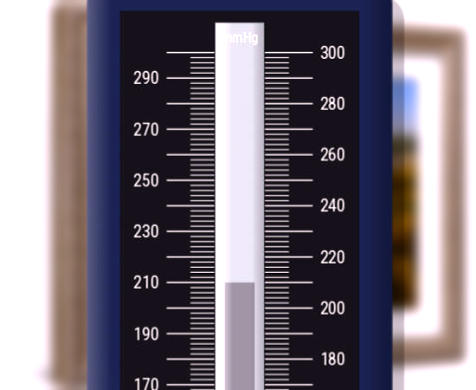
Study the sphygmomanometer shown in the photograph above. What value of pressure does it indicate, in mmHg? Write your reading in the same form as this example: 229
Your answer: 210
